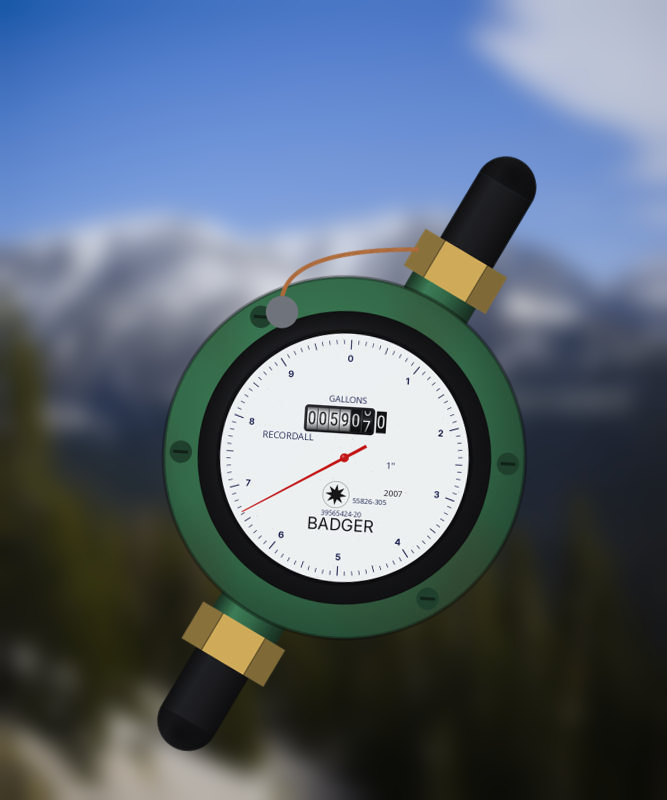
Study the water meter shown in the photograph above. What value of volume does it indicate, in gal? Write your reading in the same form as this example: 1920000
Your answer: 59066.6
